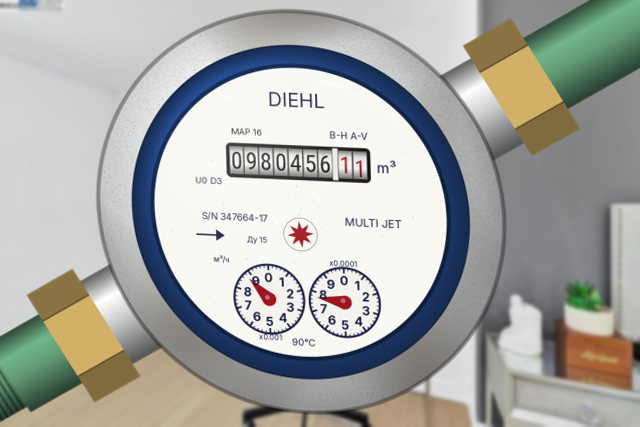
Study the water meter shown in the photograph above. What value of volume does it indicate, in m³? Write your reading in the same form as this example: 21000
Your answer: 980456.1087
